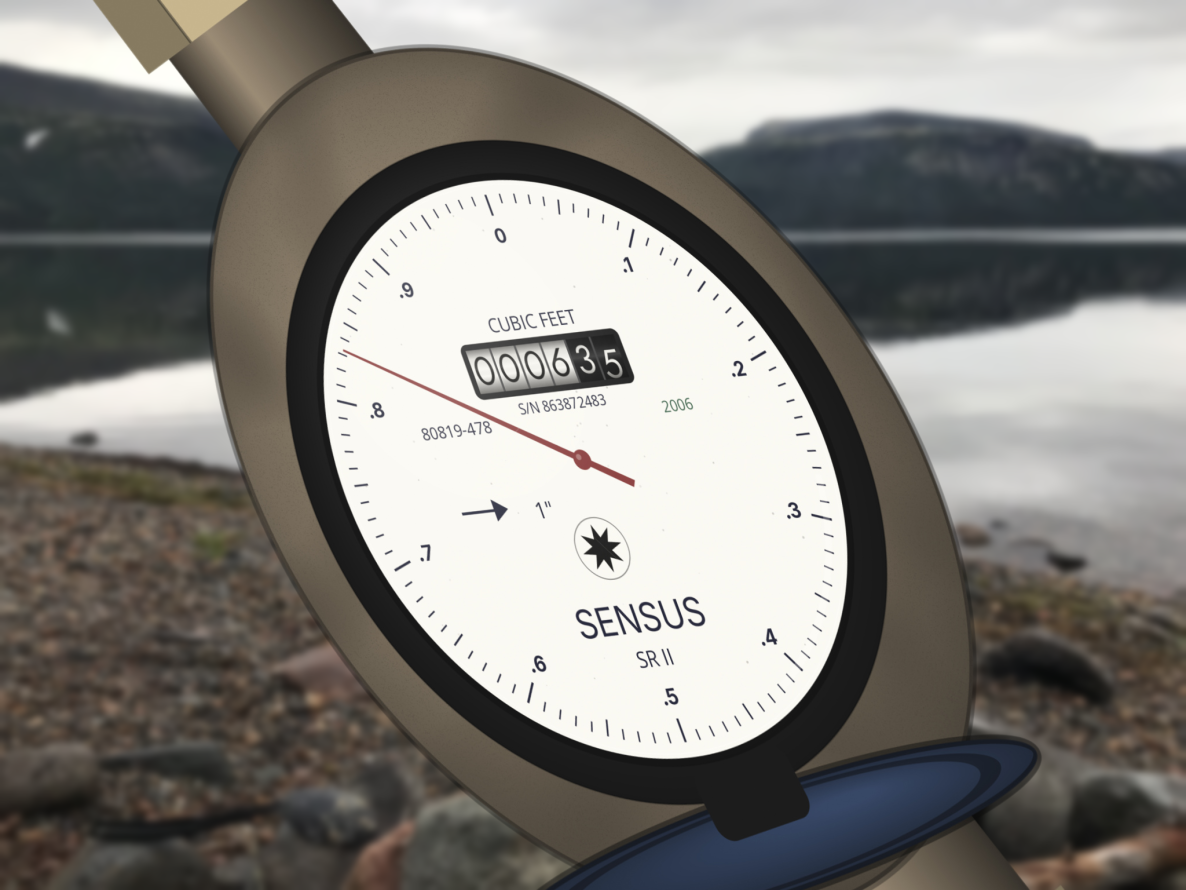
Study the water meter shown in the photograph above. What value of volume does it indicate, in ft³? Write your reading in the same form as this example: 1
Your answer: 634.83
